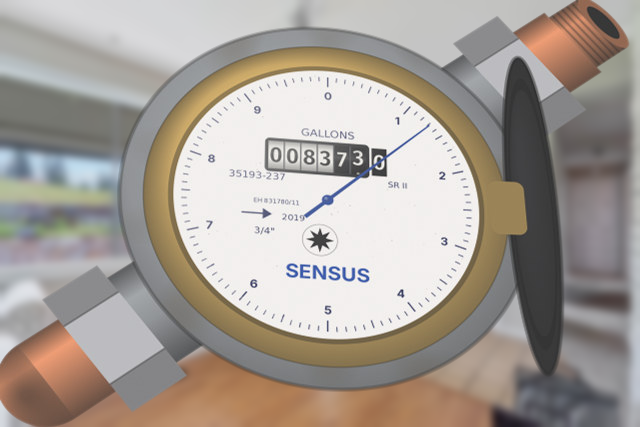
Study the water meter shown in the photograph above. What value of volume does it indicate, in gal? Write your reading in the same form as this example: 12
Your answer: 83731.3
